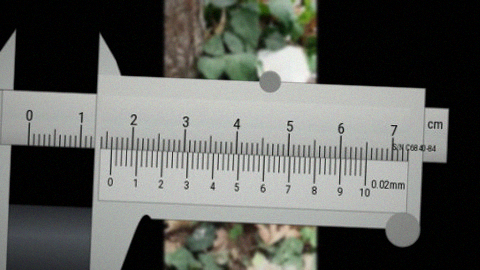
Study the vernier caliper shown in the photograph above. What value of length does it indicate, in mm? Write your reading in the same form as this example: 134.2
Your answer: 16.0
